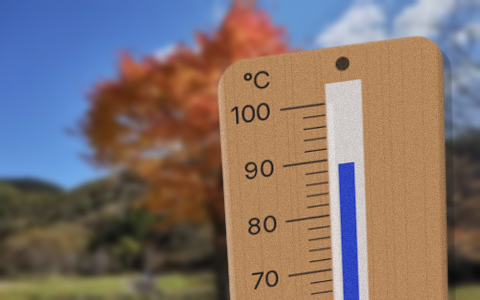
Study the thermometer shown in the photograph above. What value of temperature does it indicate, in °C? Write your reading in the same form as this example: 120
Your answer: 89
